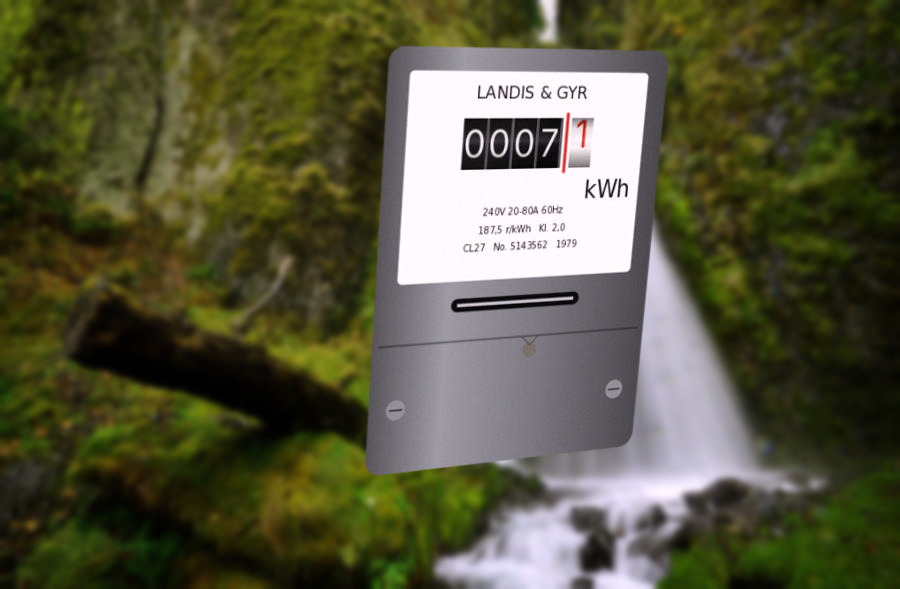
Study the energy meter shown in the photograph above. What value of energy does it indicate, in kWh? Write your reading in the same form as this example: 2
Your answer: 7.1
